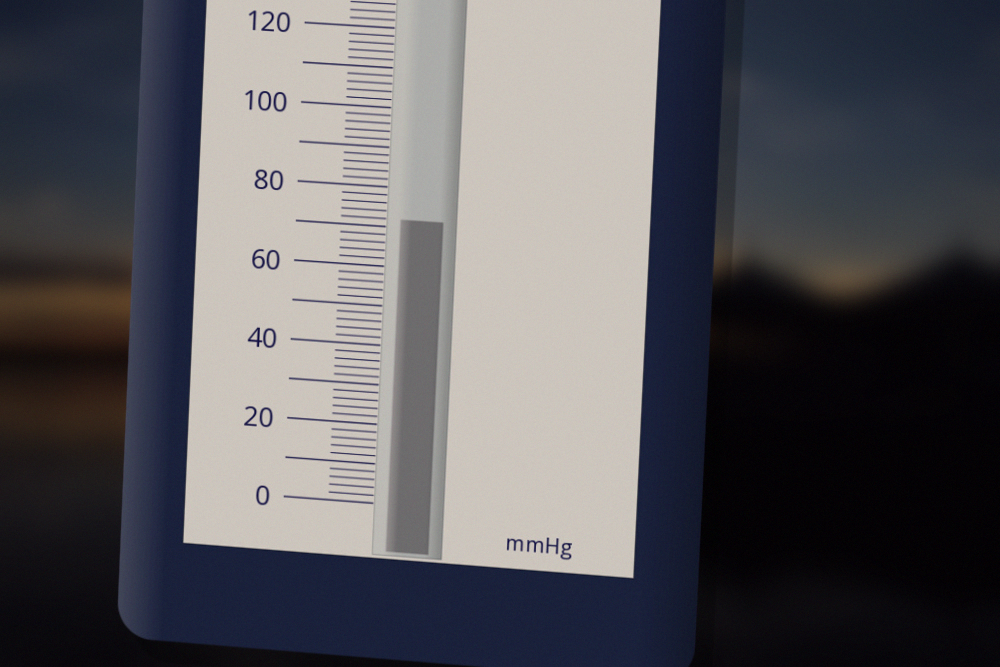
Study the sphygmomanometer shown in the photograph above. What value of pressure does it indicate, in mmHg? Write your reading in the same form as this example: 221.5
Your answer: 72
